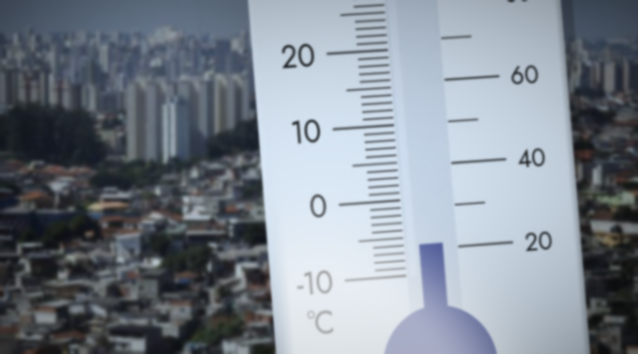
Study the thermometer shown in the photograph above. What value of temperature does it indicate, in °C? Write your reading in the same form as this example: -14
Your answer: -6
